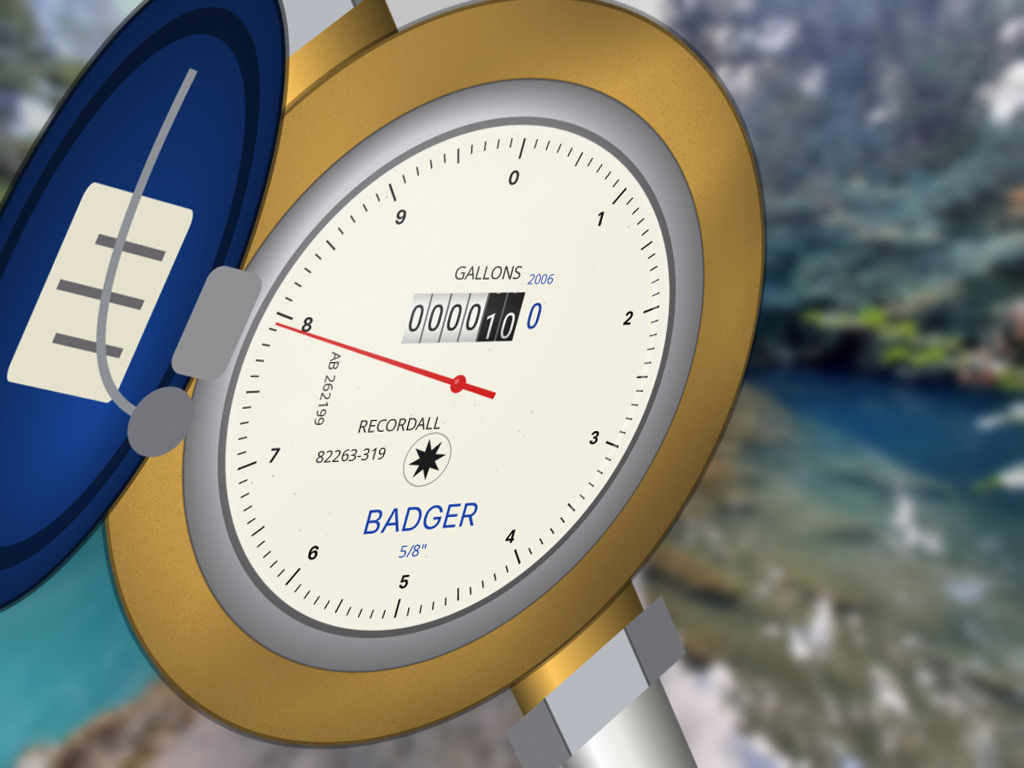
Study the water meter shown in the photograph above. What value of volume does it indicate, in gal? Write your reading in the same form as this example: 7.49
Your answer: 97.9
